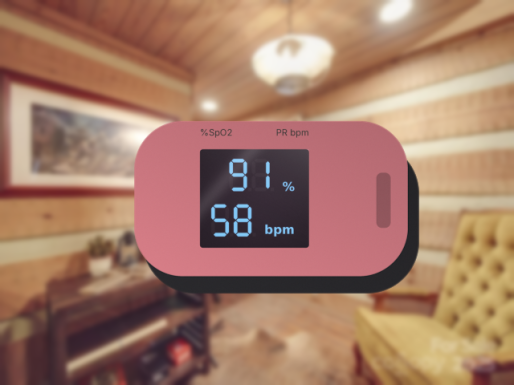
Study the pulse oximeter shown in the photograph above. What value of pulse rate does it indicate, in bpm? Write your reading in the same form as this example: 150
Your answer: 58
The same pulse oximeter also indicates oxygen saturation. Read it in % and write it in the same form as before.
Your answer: 91
